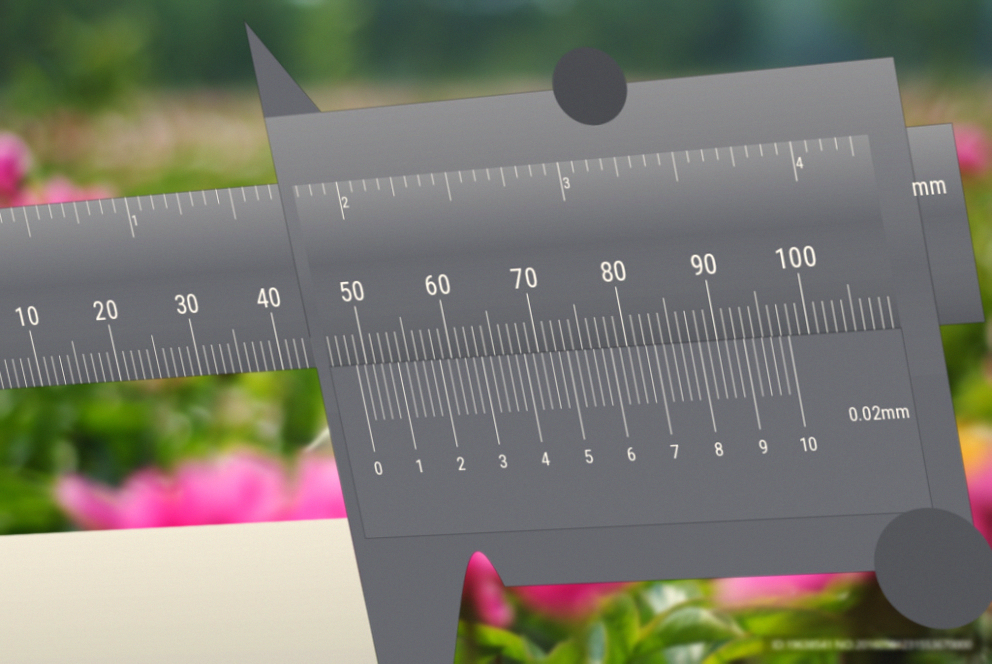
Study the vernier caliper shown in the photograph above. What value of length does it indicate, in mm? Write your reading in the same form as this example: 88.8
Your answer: 48.8
